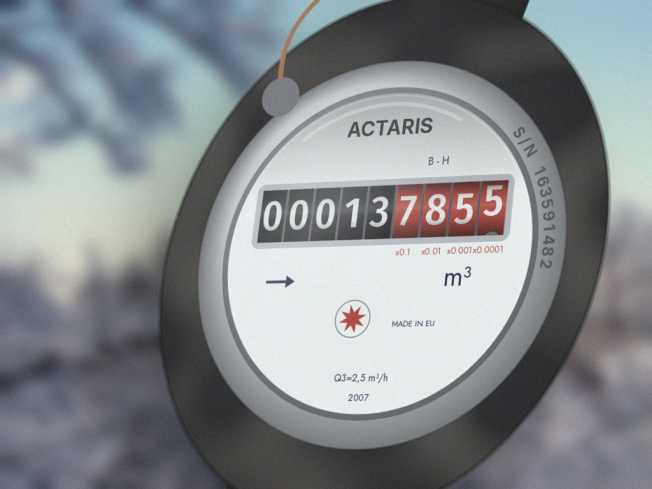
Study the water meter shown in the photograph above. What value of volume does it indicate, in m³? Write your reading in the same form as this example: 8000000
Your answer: 13.7855
